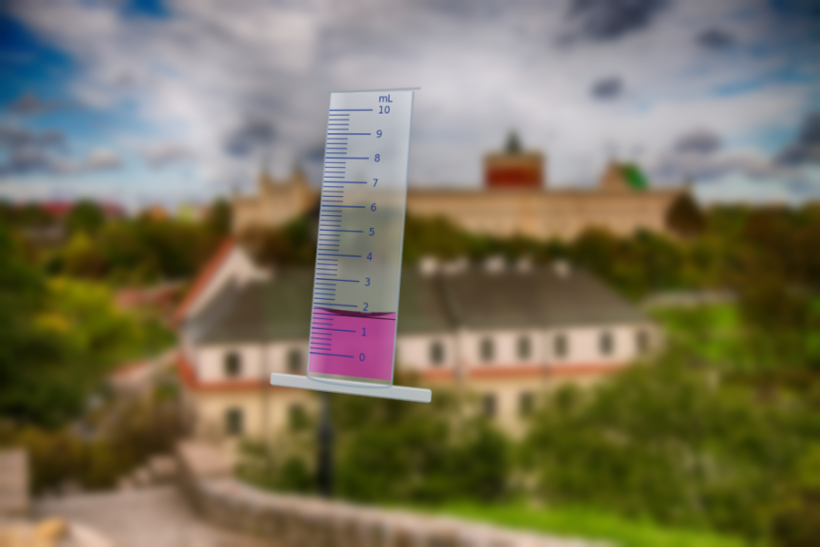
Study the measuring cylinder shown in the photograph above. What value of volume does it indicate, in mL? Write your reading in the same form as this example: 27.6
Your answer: 1.6
